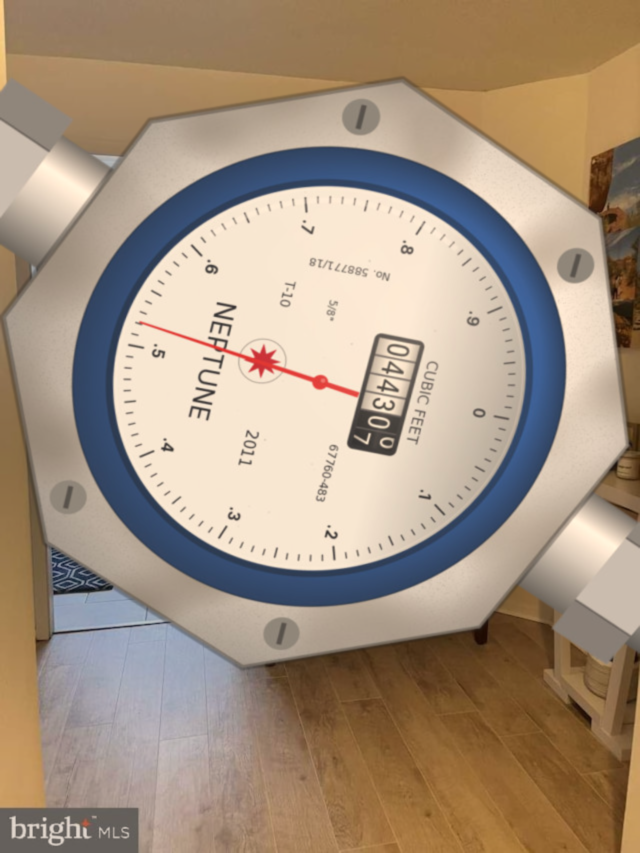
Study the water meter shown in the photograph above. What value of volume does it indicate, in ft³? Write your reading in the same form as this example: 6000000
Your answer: 44306.52
